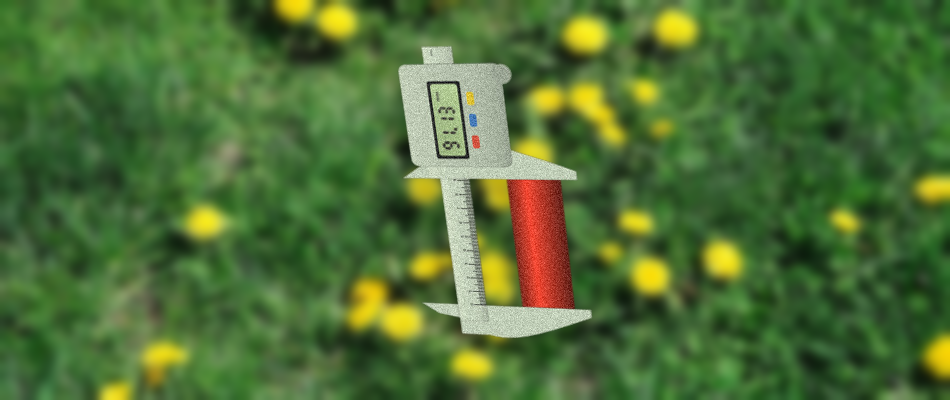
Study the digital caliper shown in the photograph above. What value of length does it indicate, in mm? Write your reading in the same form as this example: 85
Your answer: 91.13
